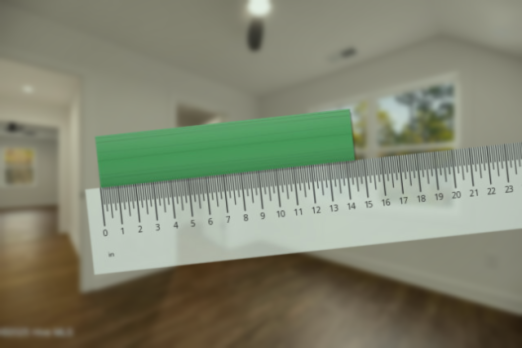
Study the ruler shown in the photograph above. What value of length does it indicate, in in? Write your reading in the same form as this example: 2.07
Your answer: 14.5
